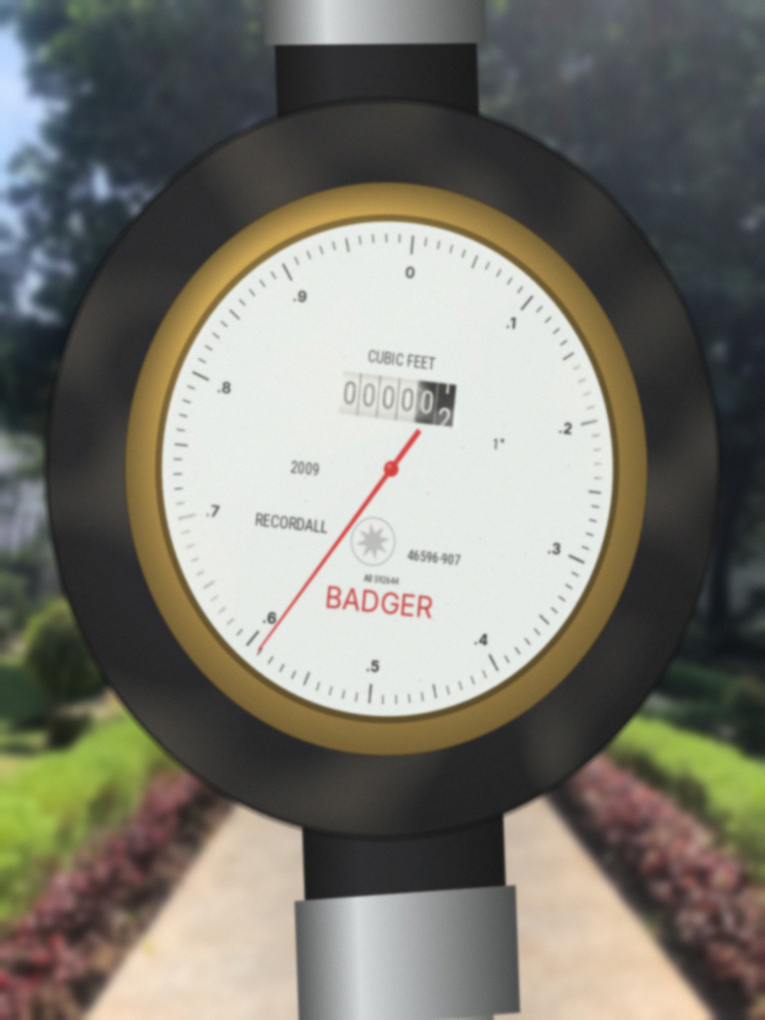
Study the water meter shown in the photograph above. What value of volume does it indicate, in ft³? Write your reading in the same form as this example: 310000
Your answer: 1.59
